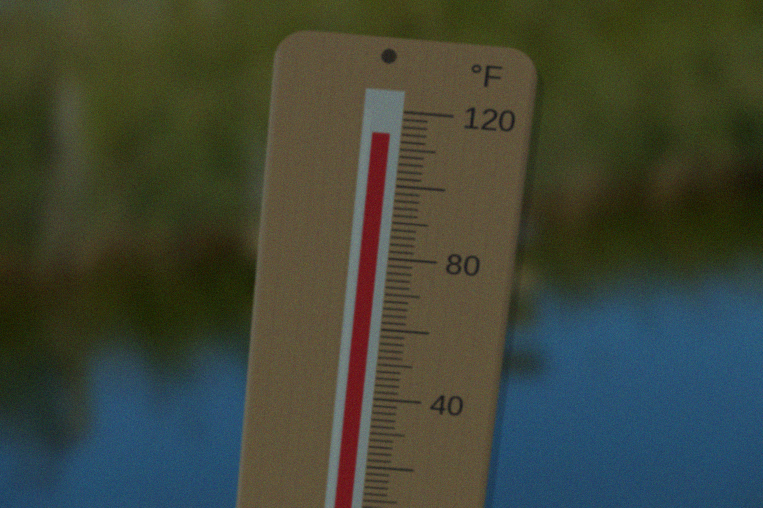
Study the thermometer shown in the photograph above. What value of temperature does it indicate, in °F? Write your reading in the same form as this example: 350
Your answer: 114
